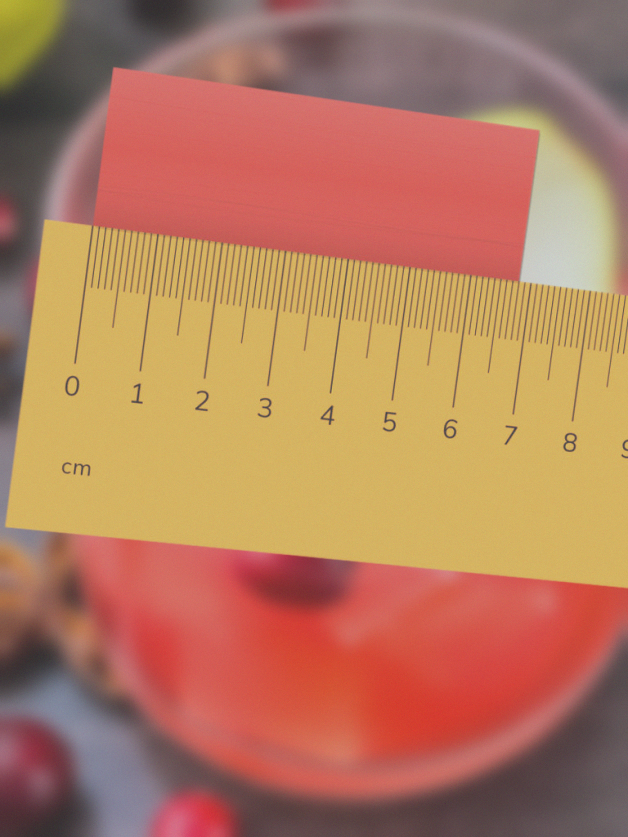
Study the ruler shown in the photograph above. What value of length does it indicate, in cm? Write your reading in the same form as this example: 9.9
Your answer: 6.8
